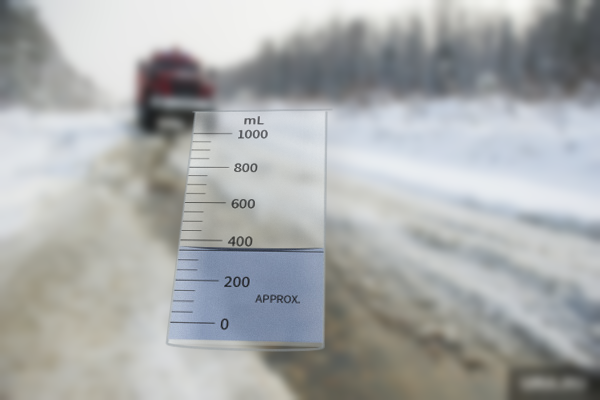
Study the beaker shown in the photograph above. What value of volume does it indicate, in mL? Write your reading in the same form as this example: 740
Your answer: 350
